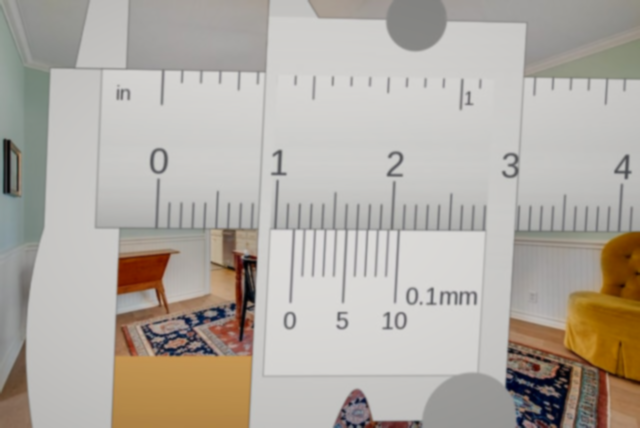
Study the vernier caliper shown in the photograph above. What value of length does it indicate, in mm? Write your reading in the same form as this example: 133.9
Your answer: 11.6
